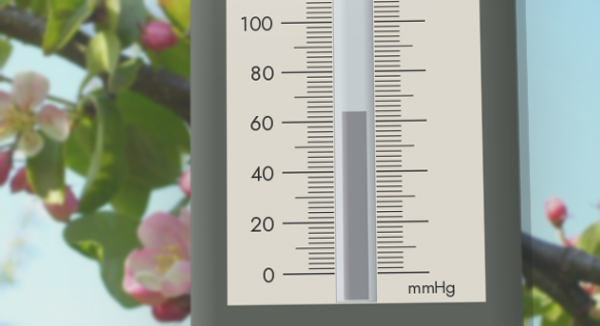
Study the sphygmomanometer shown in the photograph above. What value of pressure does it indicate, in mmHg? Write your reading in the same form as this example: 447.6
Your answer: 64
